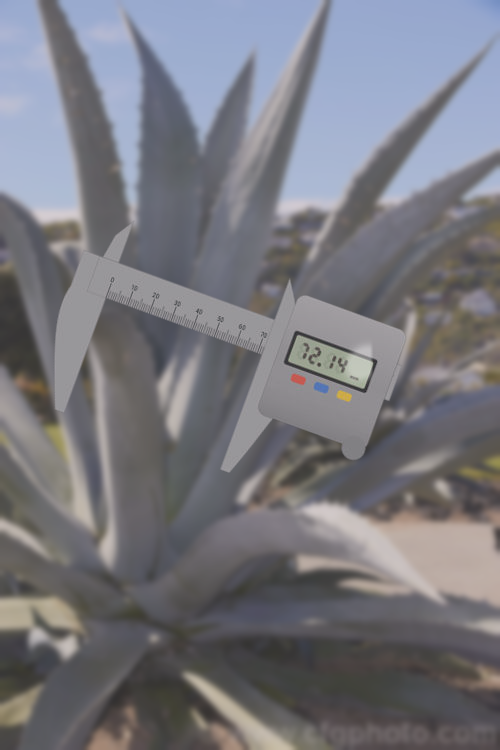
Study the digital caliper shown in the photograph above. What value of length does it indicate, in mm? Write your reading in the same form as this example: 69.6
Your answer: 72.14
